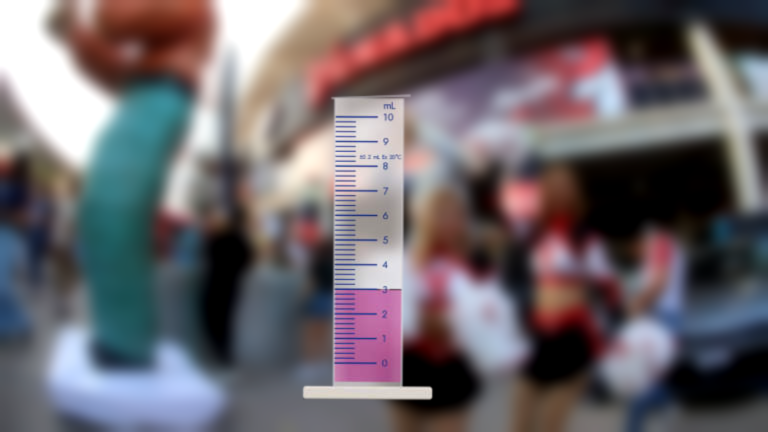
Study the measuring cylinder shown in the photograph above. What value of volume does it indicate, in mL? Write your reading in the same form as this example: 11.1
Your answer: 3
